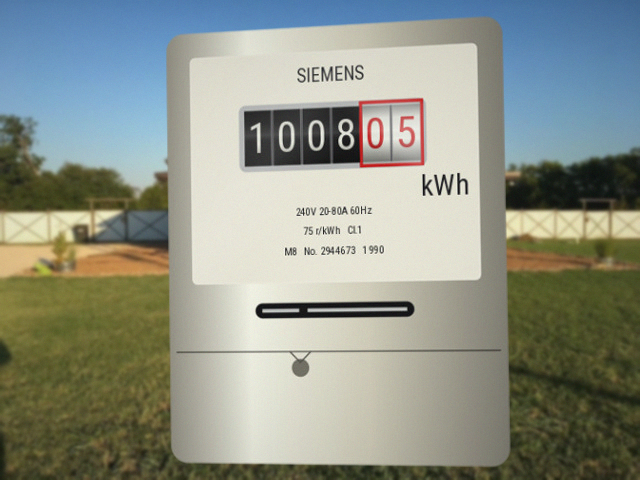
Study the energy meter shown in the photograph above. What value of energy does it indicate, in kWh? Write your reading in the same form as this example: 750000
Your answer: 1008.05
